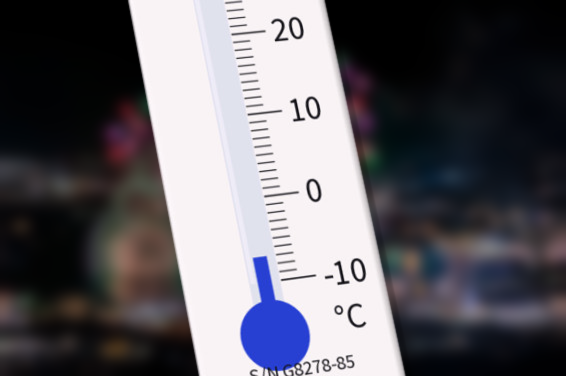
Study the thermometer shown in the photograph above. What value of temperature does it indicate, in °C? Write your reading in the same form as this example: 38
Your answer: -7
